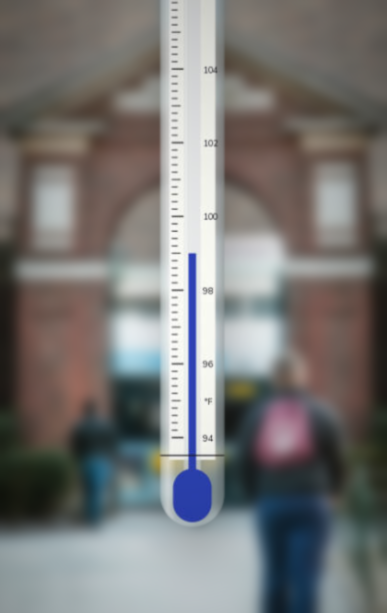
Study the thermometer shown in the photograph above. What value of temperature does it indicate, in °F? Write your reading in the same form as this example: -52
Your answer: 99
